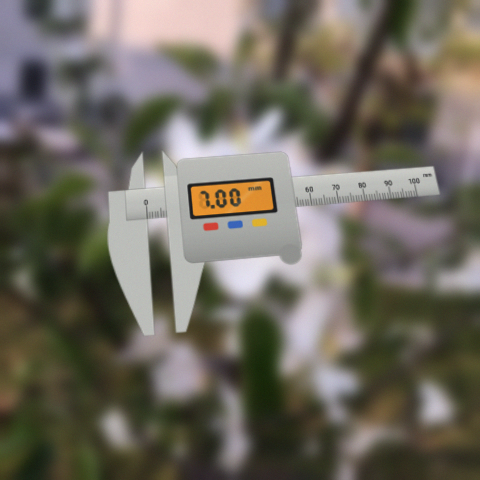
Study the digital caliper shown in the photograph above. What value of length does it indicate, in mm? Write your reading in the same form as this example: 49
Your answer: 7.00
